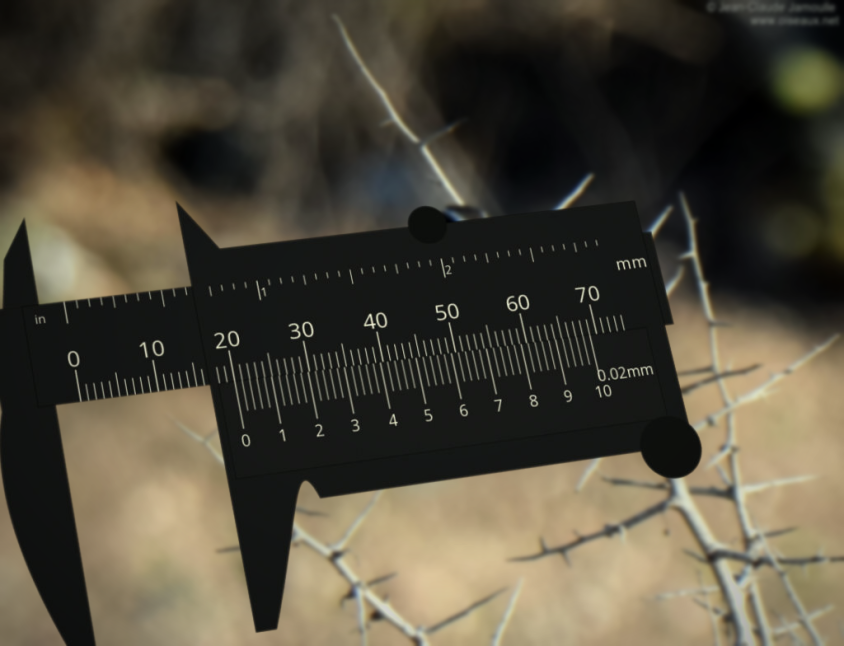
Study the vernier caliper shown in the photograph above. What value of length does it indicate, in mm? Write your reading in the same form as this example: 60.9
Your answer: 20.0
